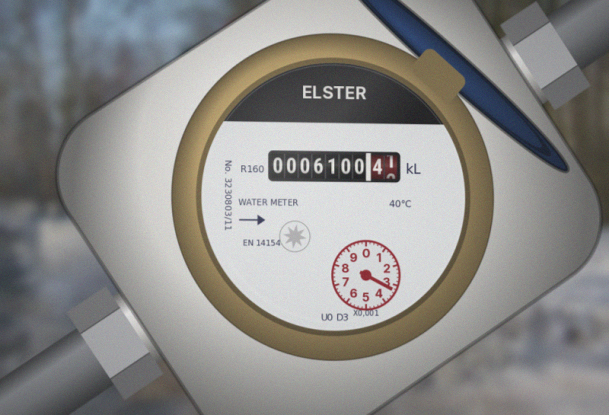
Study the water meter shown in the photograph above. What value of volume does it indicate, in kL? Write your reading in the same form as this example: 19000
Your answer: 6100.413
